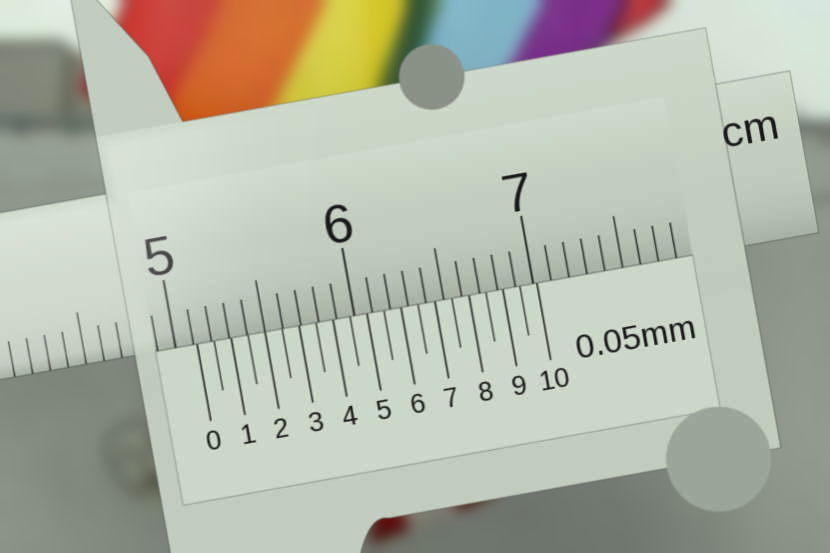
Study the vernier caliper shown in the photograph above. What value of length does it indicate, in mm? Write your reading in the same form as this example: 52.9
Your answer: 51.2
